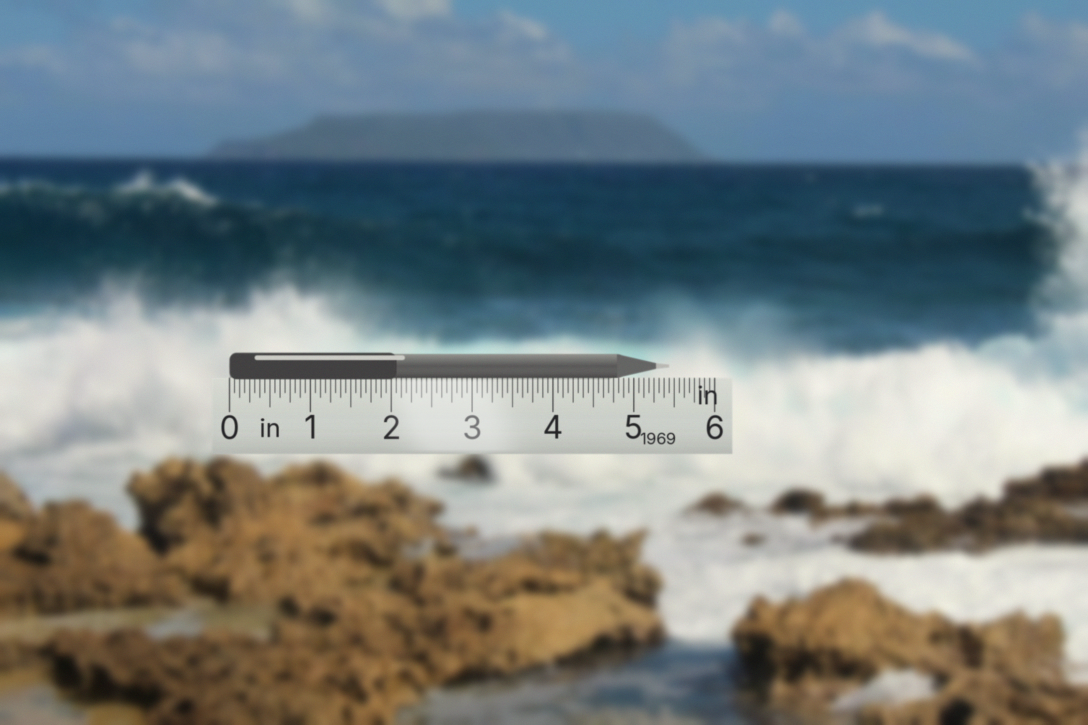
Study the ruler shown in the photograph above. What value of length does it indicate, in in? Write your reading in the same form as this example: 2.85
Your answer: 5.4375
